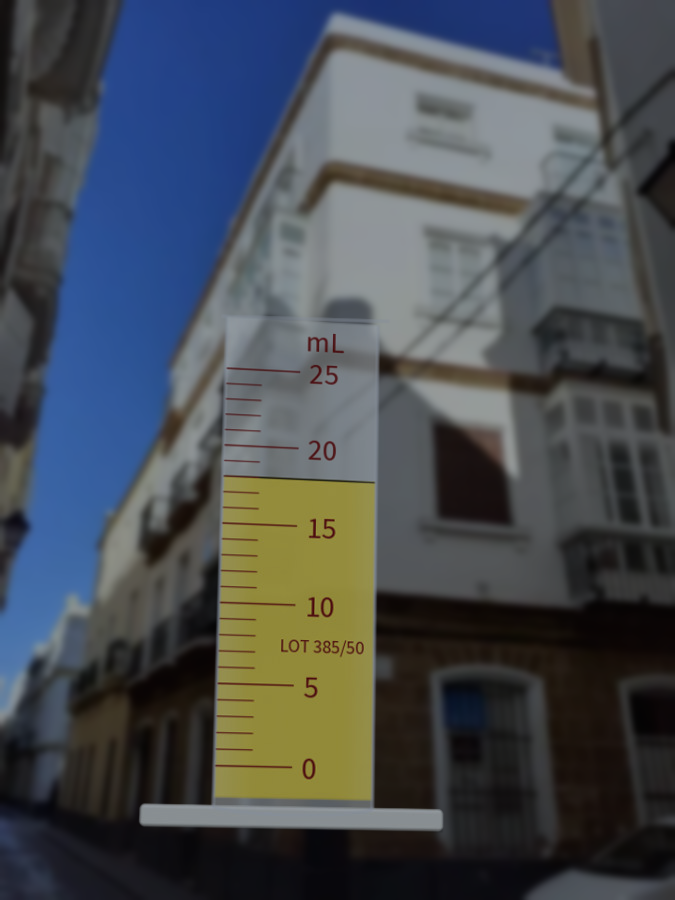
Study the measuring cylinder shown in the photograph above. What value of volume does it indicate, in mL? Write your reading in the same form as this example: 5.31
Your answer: 18
